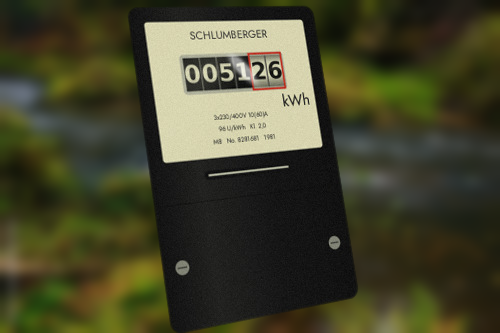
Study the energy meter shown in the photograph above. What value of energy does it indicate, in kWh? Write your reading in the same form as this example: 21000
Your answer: 51.26
